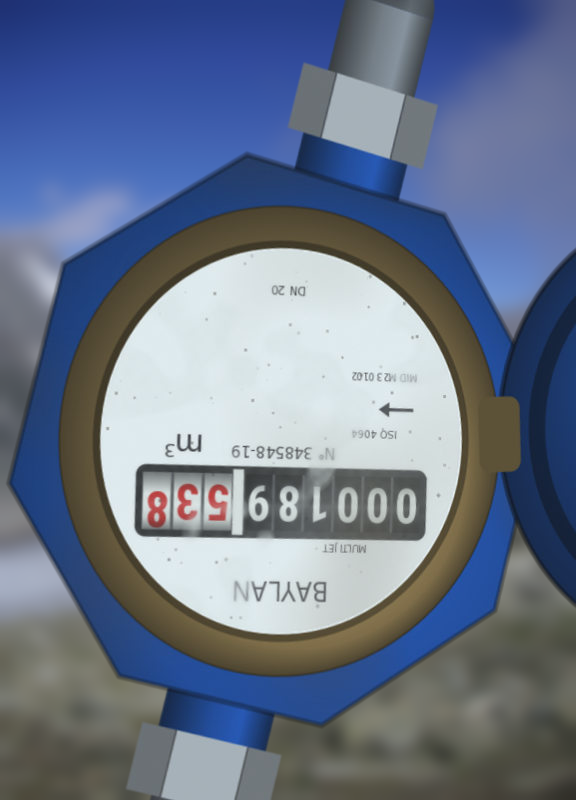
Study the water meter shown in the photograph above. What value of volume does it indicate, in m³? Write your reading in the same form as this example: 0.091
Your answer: 189.538
